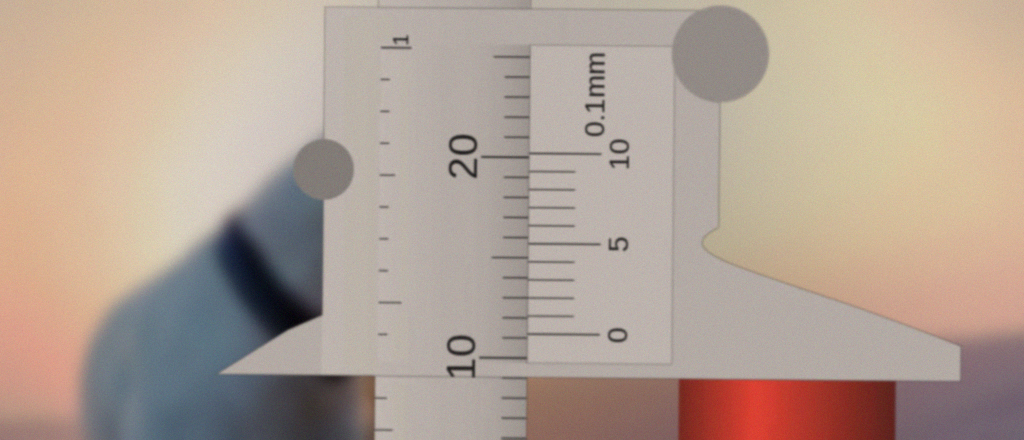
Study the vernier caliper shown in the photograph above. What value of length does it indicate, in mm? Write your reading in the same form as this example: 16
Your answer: 11.2
